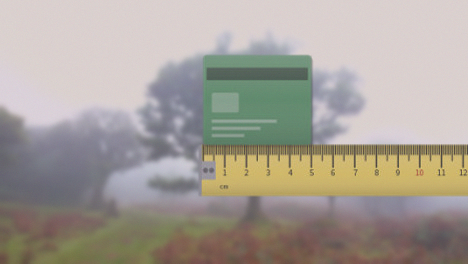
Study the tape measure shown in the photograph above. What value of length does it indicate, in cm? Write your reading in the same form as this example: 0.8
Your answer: 5
